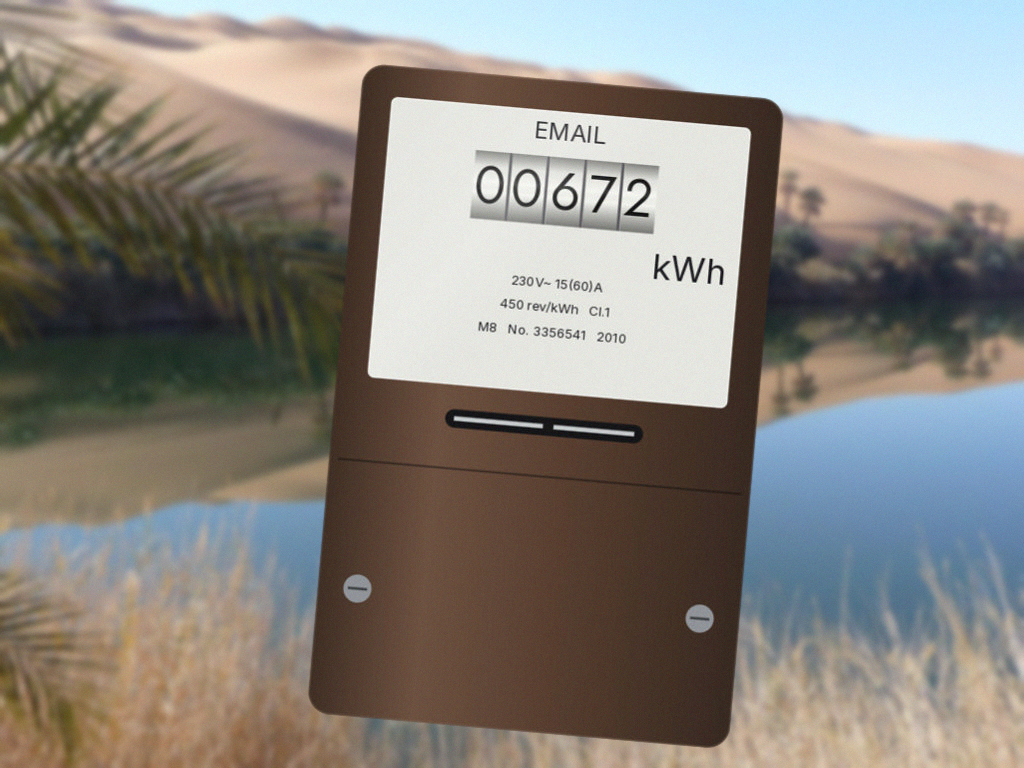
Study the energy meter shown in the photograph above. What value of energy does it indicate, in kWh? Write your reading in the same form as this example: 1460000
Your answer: 672
